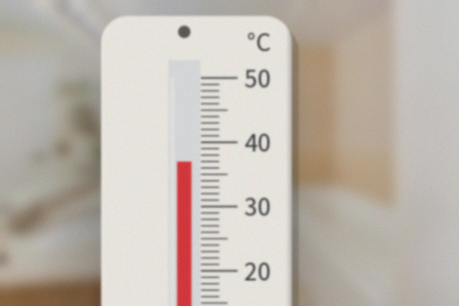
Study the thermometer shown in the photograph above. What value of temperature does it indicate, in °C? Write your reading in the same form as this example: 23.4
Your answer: 37
